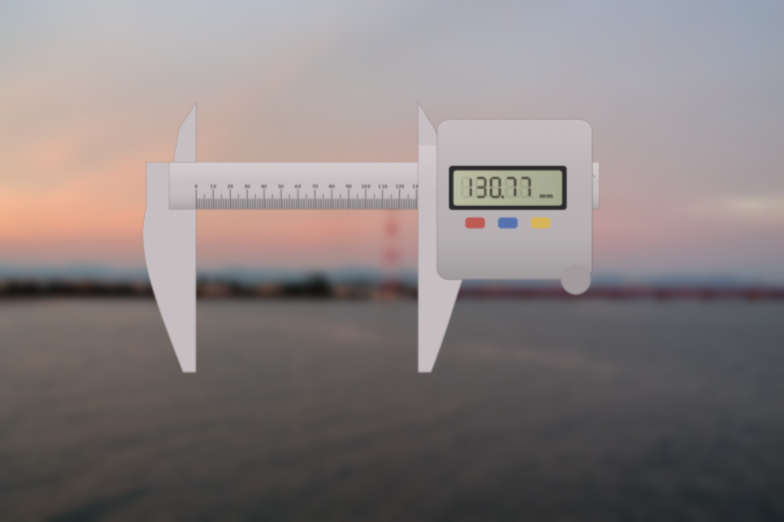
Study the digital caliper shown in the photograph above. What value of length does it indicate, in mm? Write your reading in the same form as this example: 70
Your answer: 130.77
